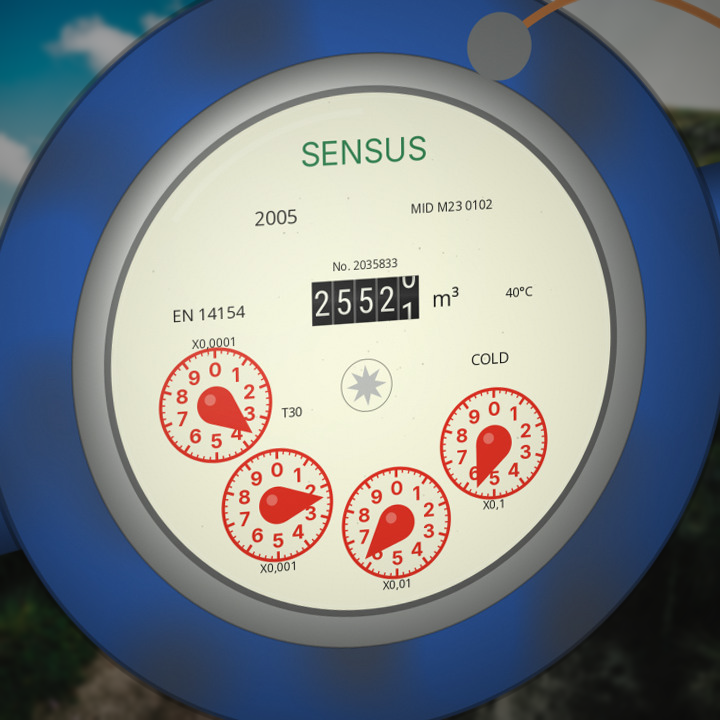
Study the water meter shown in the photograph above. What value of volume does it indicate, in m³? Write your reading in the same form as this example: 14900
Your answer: 25520.5623
